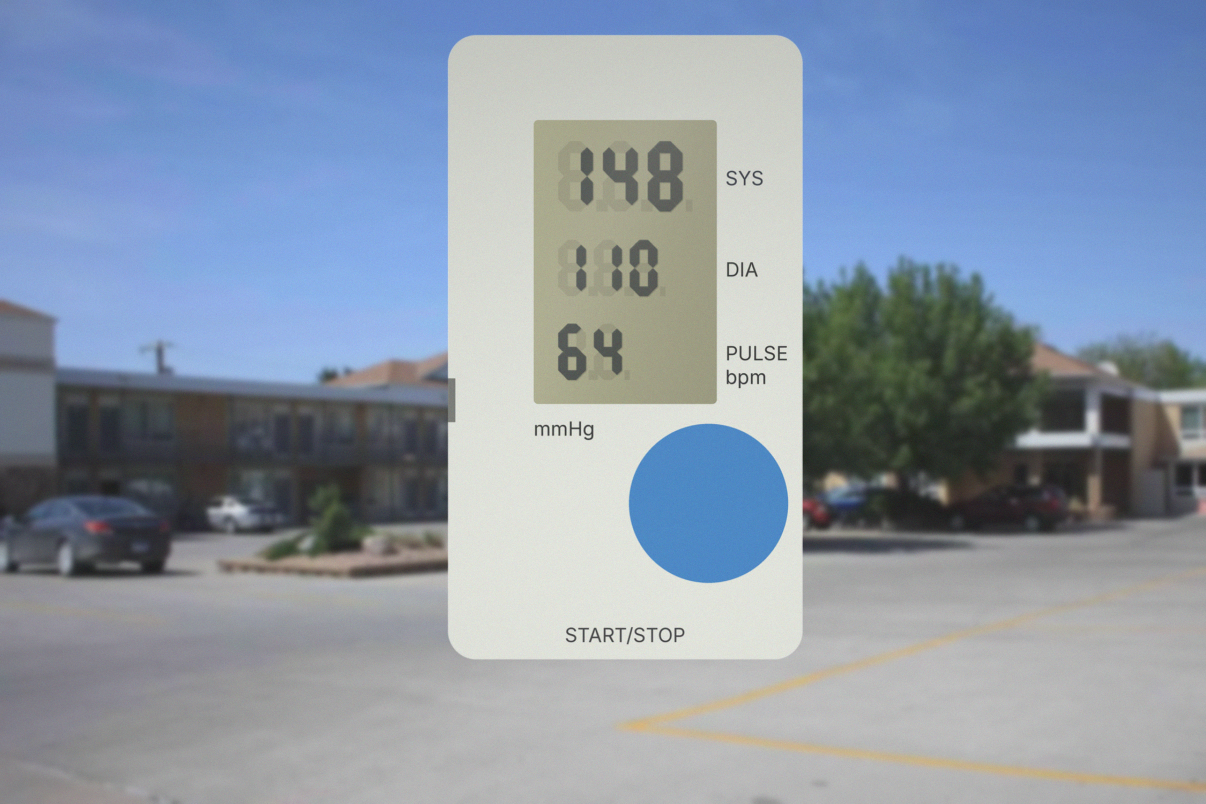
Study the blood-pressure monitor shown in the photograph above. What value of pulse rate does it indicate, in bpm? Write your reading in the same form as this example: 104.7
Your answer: 64
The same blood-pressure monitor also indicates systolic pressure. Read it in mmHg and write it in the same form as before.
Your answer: 148
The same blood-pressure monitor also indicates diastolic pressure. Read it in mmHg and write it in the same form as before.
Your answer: 110
